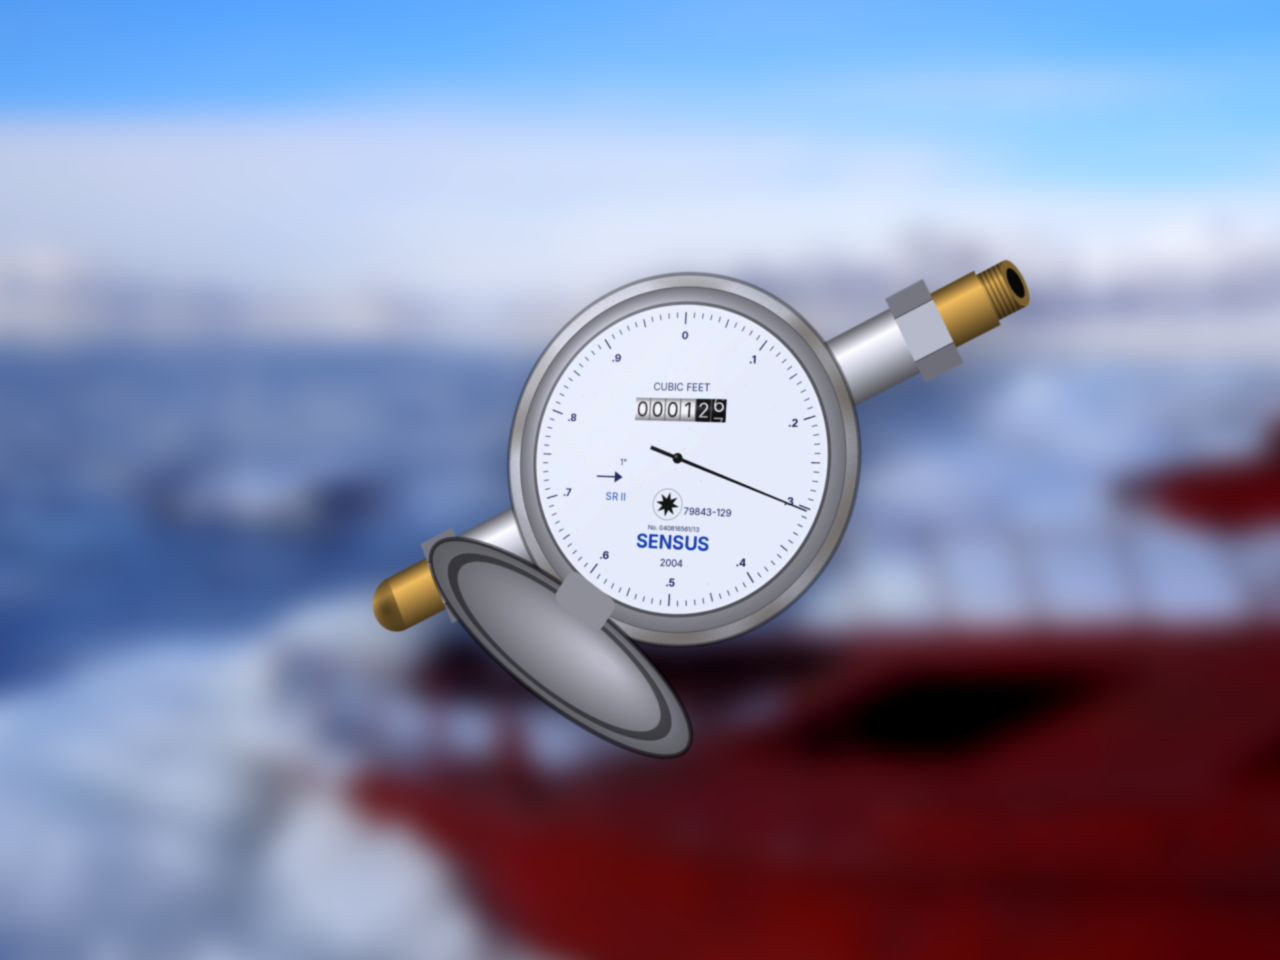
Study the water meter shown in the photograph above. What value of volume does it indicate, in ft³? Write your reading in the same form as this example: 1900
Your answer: 126.30
